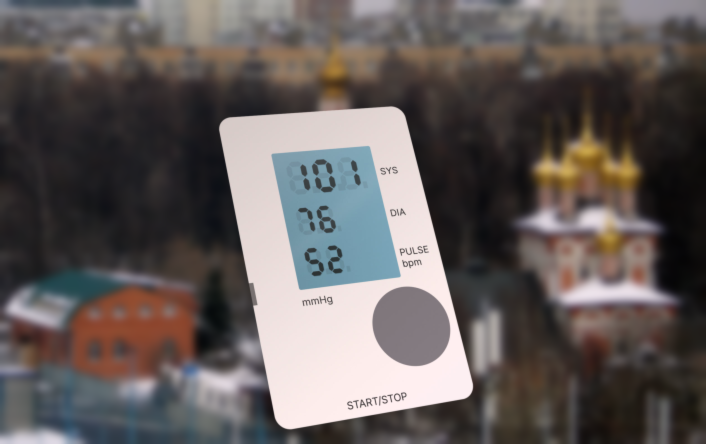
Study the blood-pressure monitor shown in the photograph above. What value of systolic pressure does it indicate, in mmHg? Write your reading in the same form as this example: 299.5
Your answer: 101
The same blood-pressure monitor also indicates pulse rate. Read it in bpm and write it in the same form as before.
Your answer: 52
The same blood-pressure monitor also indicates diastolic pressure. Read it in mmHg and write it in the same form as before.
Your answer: 76
